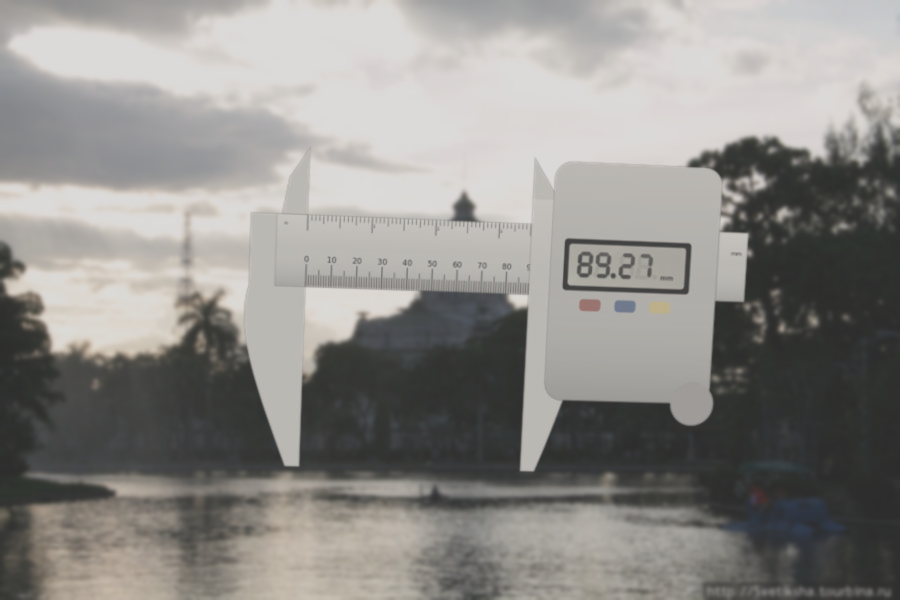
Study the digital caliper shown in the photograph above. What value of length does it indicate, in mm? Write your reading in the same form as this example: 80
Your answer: 89.27
